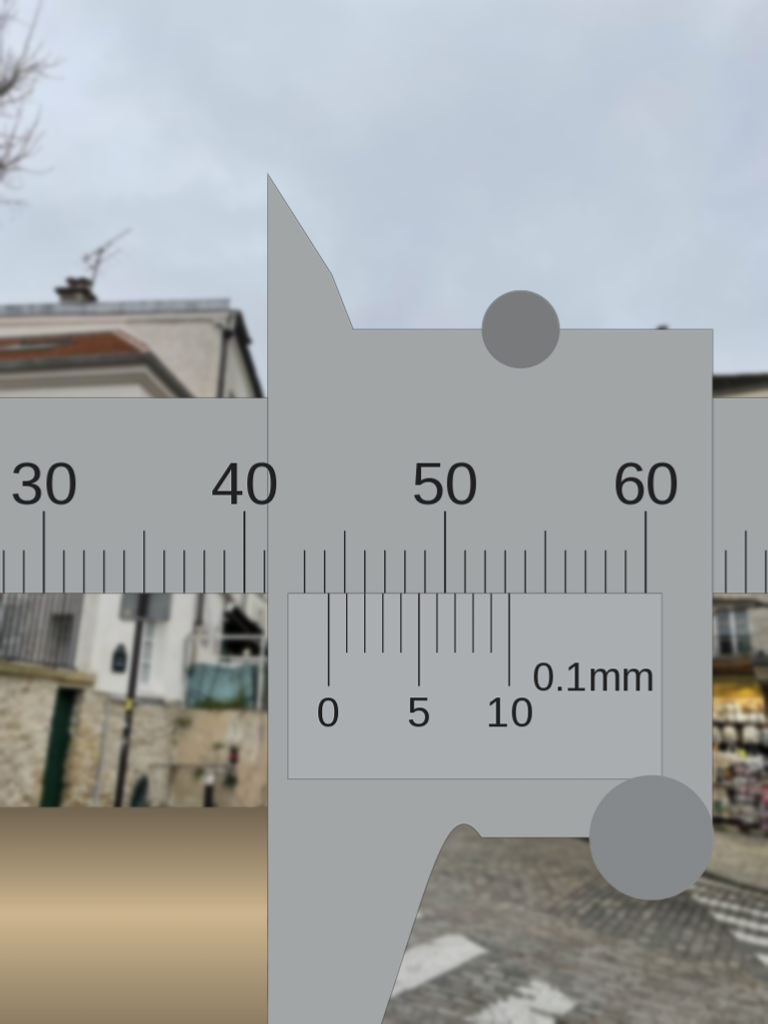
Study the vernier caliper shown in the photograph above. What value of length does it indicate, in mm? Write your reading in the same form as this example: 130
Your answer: 44.2
